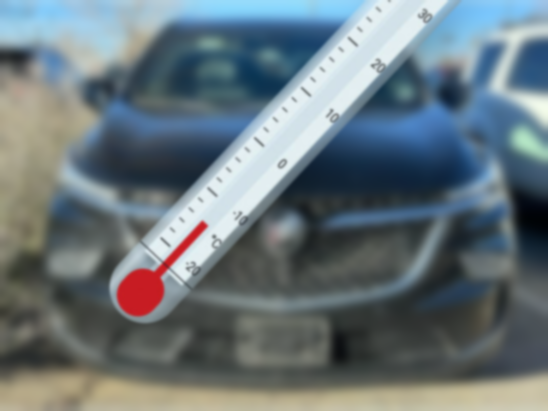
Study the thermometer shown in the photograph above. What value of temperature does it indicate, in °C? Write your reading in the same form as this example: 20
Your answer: -14
